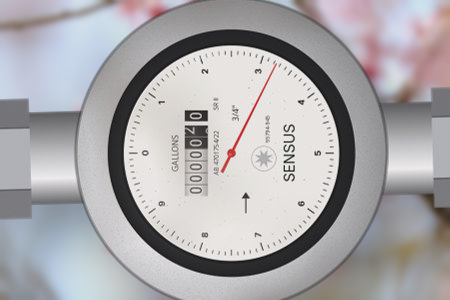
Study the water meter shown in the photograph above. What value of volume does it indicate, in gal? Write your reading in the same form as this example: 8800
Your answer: 23.2
